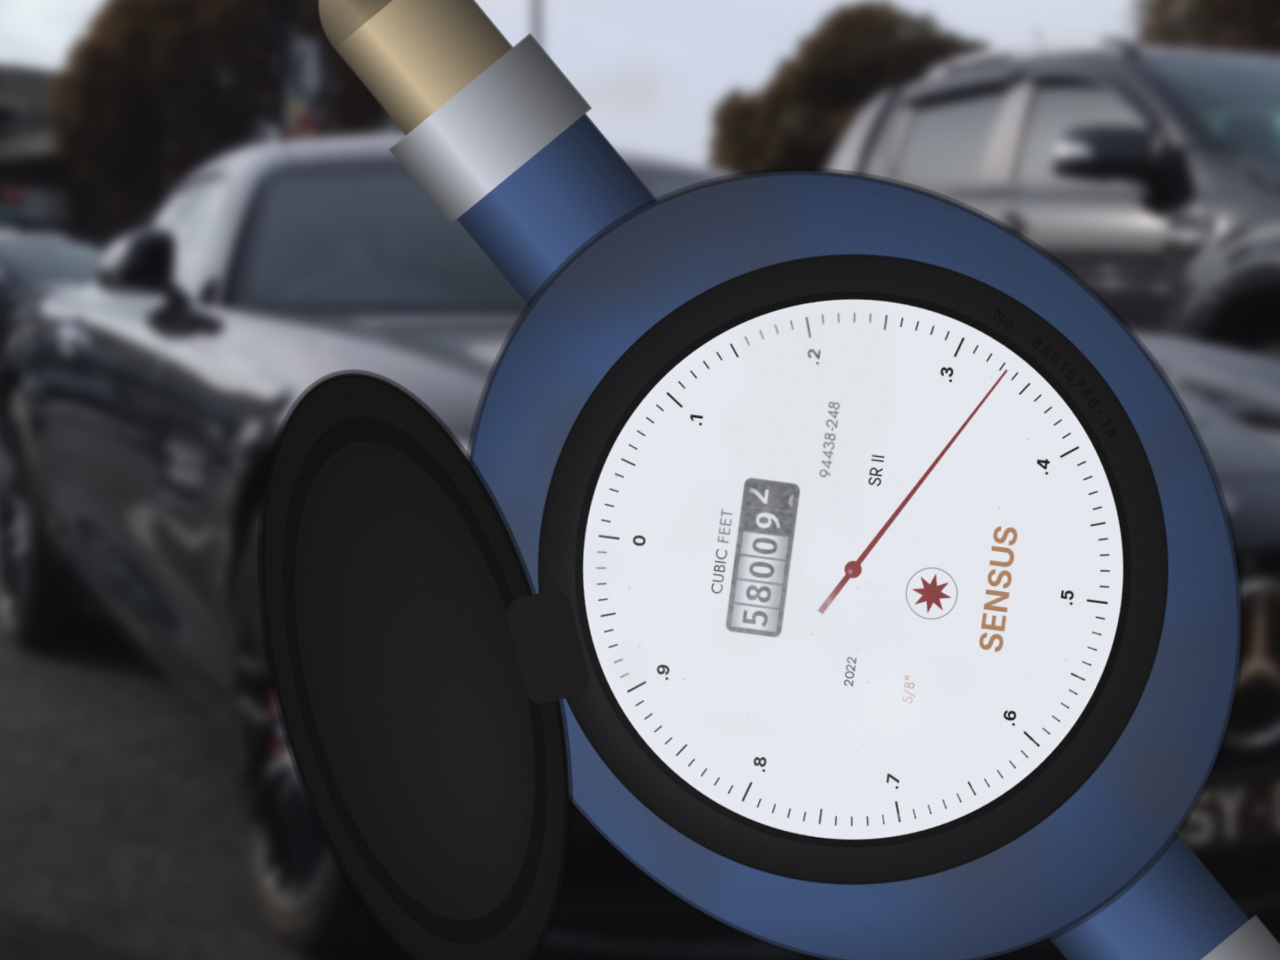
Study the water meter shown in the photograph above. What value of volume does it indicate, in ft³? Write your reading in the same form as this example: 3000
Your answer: 580092.33
